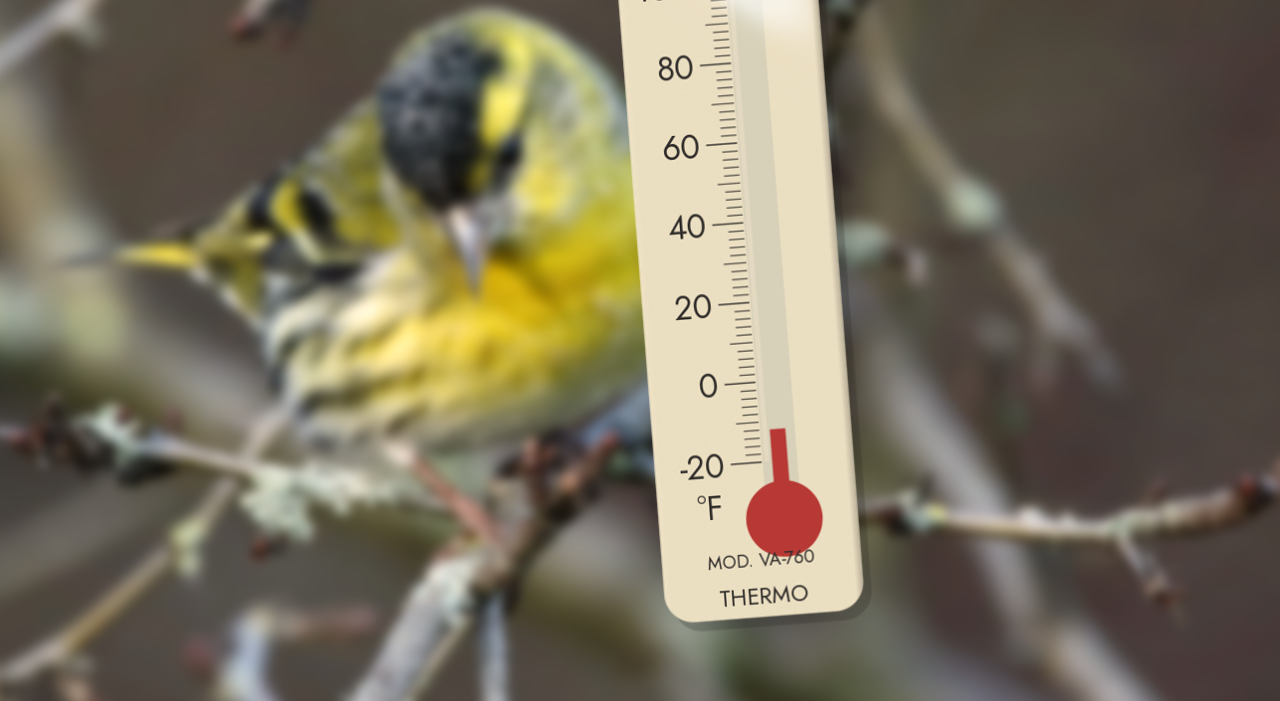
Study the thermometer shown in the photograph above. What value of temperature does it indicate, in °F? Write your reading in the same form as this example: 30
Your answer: -12
